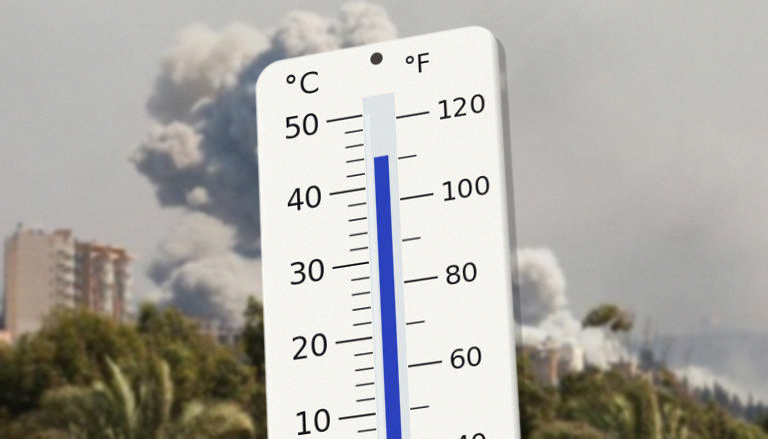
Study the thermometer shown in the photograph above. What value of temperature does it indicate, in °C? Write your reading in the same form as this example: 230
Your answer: 44
